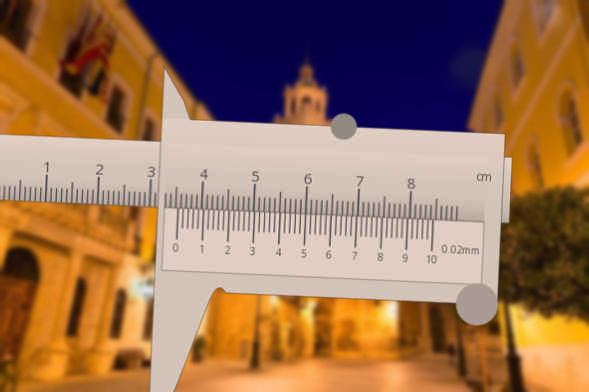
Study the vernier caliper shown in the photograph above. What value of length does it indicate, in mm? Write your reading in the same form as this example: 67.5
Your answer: 35.5
